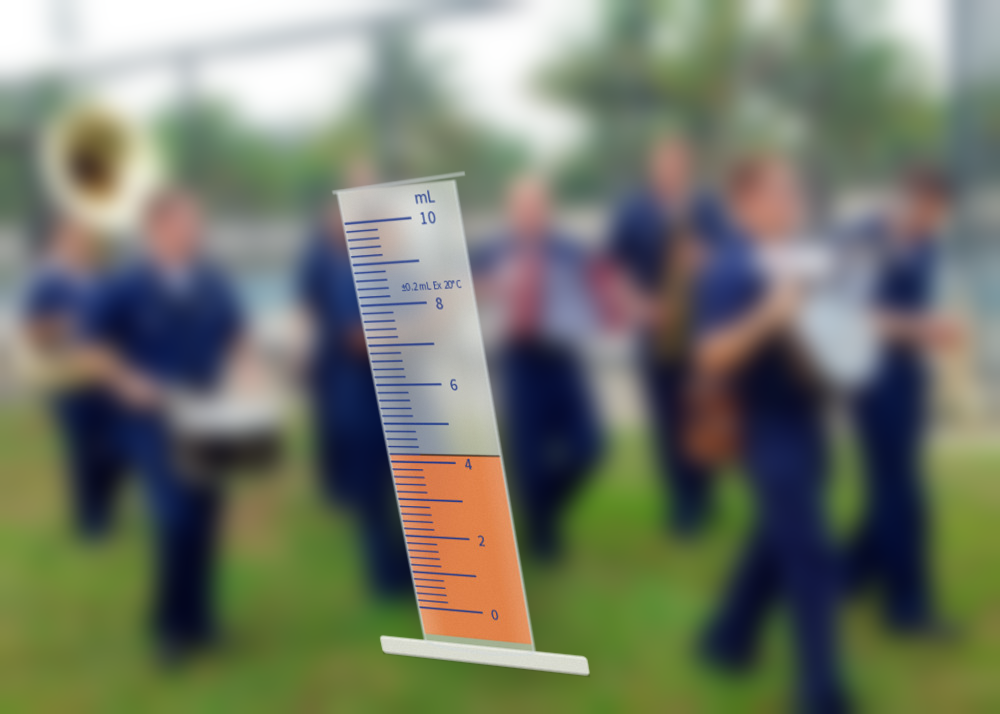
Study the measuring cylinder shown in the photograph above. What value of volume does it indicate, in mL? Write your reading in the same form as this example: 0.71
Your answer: 4.2
